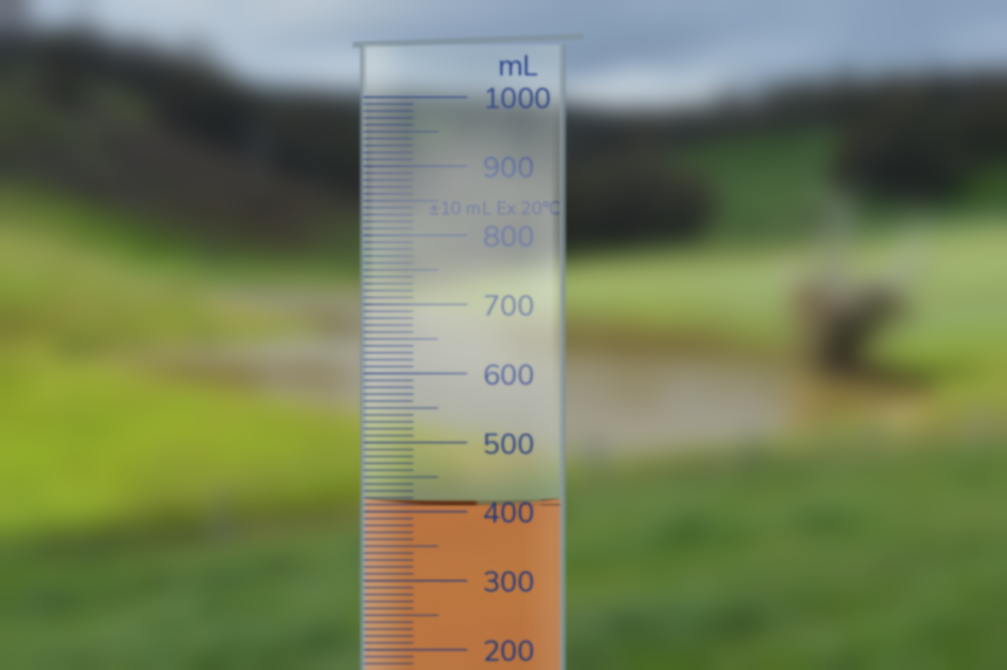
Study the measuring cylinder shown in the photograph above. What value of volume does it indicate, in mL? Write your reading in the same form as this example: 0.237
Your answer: 410
